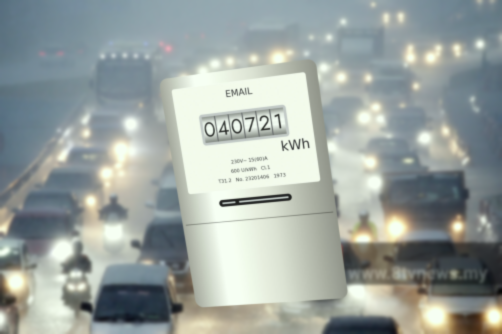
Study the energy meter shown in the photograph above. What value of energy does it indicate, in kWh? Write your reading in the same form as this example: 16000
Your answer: 40721
